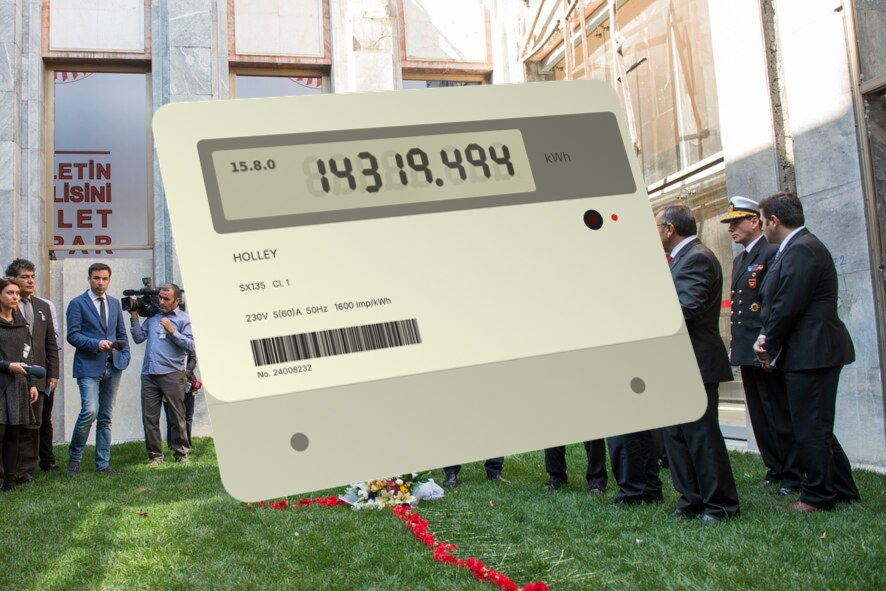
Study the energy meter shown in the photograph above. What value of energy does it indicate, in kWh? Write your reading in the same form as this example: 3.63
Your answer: 14319.494
